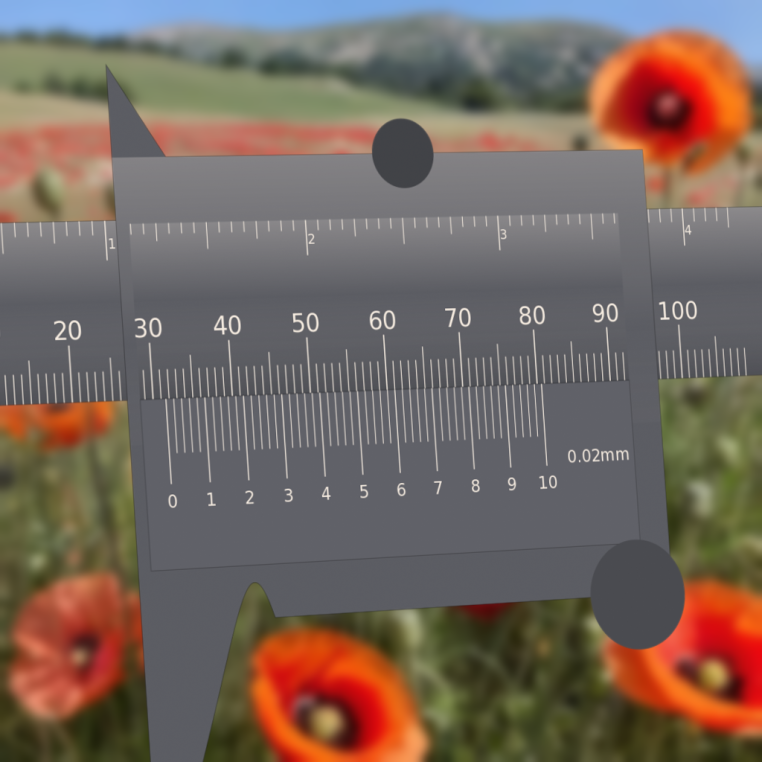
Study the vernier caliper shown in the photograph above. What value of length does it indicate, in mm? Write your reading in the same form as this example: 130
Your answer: 31.6
